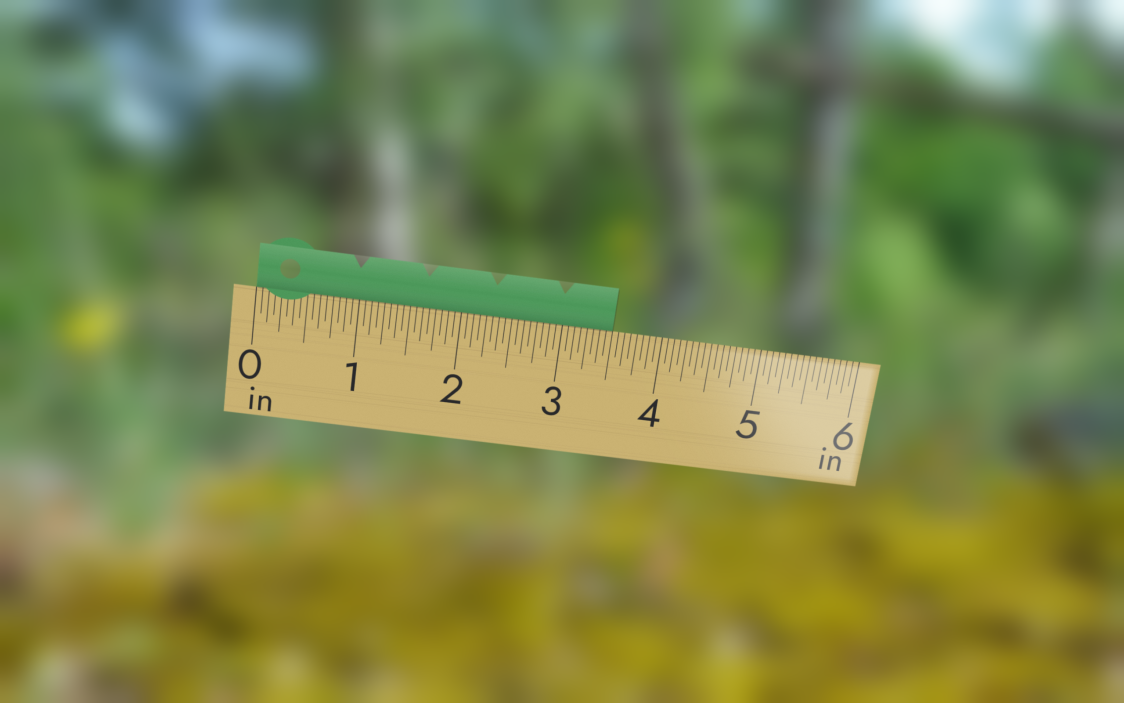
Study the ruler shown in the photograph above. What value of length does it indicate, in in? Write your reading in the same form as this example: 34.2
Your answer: 3.5
